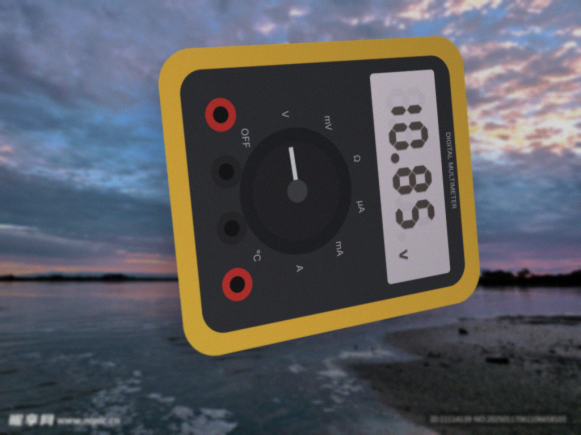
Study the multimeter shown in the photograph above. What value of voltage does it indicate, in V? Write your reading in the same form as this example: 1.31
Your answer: 10.85
